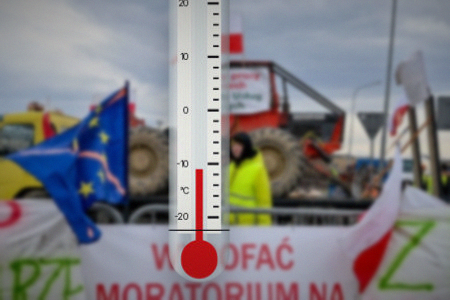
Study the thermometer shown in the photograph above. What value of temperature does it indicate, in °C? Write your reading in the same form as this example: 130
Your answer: -11
